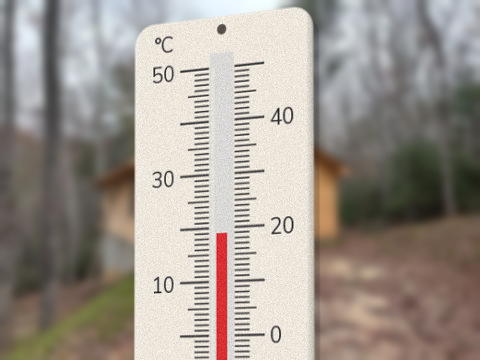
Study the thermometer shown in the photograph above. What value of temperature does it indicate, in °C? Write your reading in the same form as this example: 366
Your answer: 19
